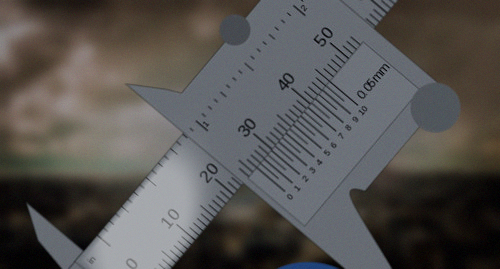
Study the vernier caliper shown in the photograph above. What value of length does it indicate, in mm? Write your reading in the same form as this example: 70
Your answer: 26.0
